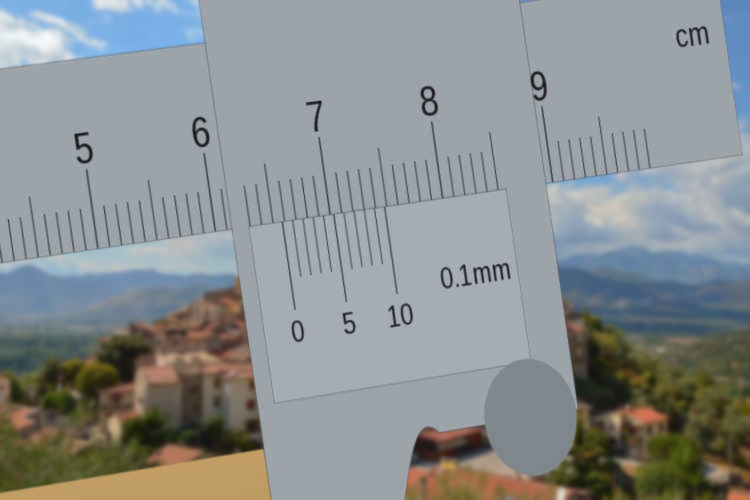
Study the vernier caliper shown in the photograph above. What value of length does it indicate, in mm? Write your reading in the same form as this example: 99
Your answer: 65.8
